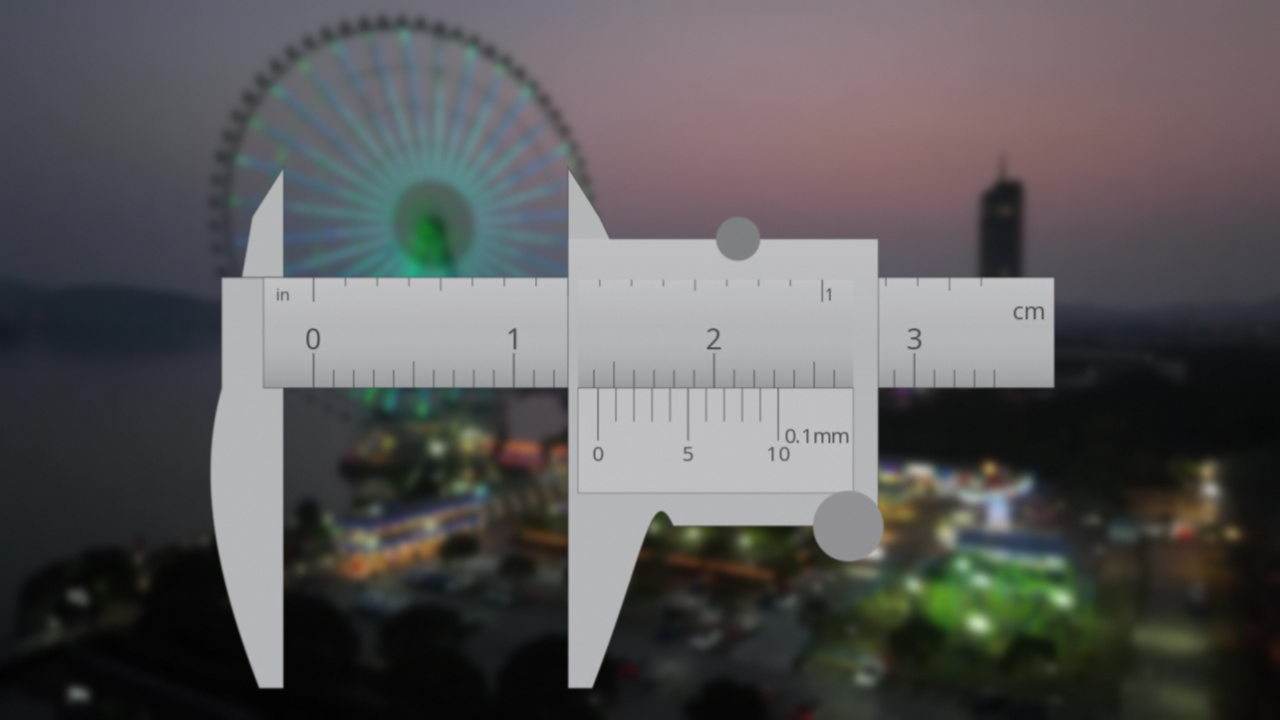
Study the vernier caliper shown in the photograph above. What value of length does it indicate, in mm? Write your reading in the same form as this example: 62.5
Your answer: 14.2
